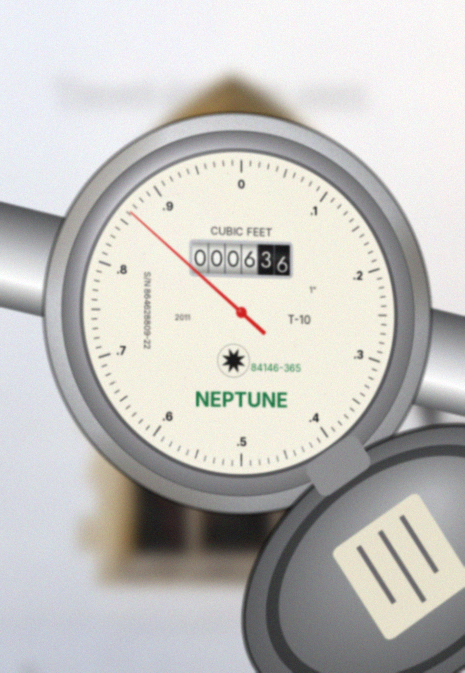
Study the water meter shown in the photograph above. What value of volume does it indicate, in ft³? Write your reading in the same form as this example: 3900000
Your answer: 635.86
